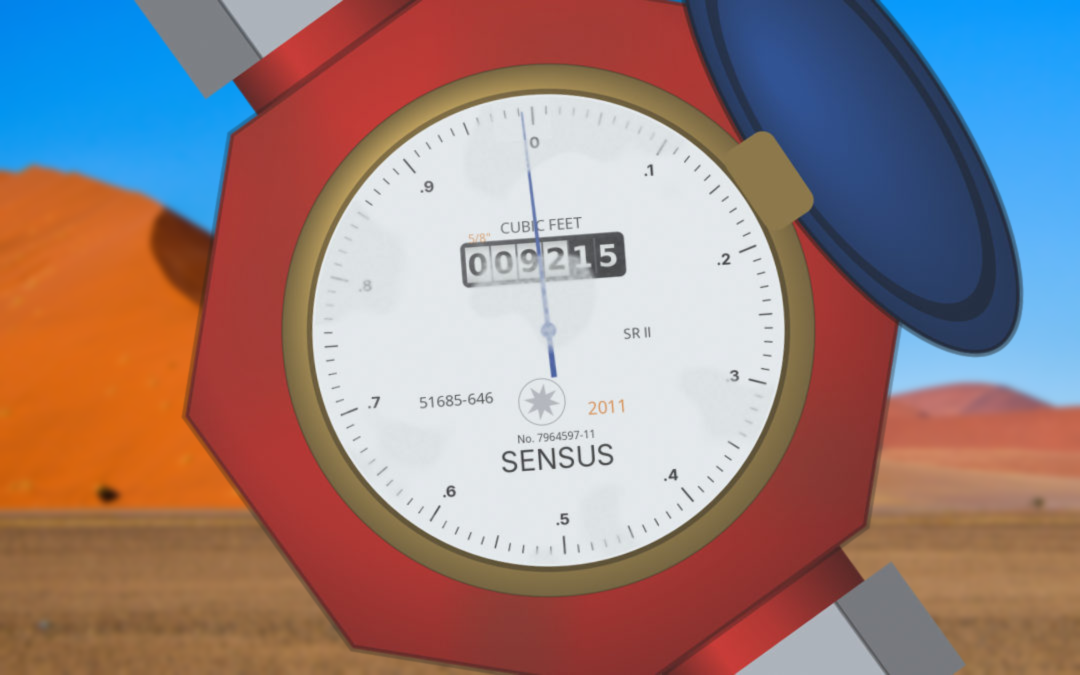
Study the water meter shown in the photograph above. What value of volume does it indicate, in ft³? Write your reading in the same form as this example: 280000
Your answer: 9214.99
